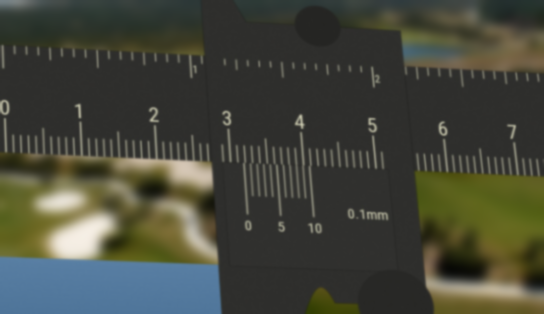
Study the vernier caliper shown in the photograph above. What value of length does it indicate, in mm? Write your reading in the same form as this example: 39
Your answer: 31.8
